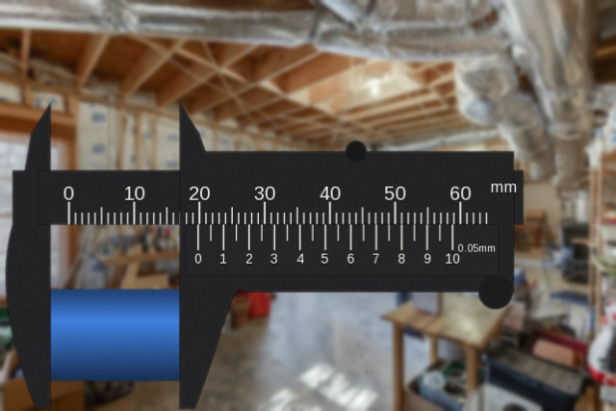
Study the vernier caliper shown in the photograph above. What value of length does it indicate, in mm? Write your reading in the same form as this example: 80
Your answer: 19.8
